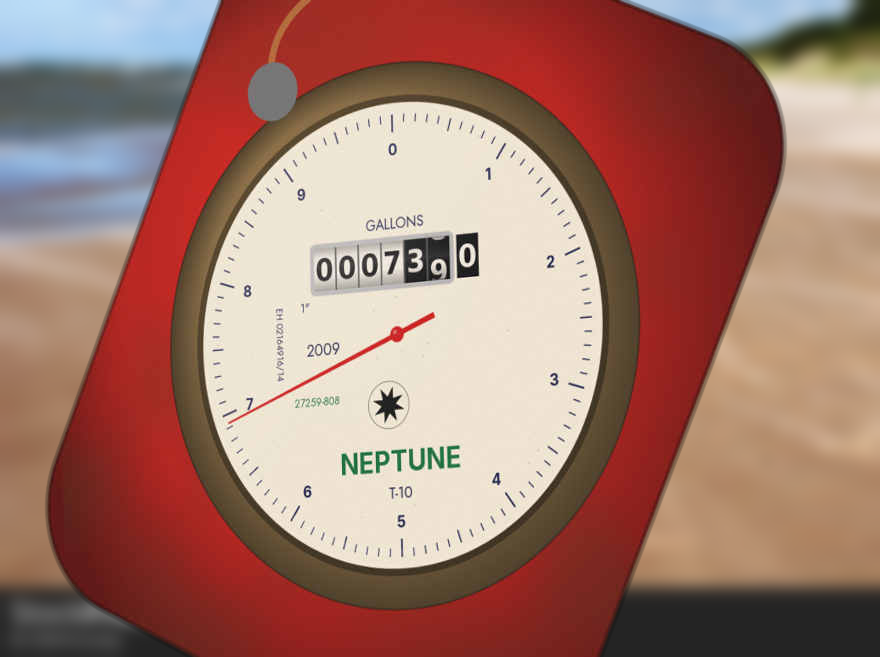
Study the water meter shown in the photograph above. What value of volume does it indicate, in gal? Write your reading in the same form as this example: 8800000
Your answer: 7386.9
